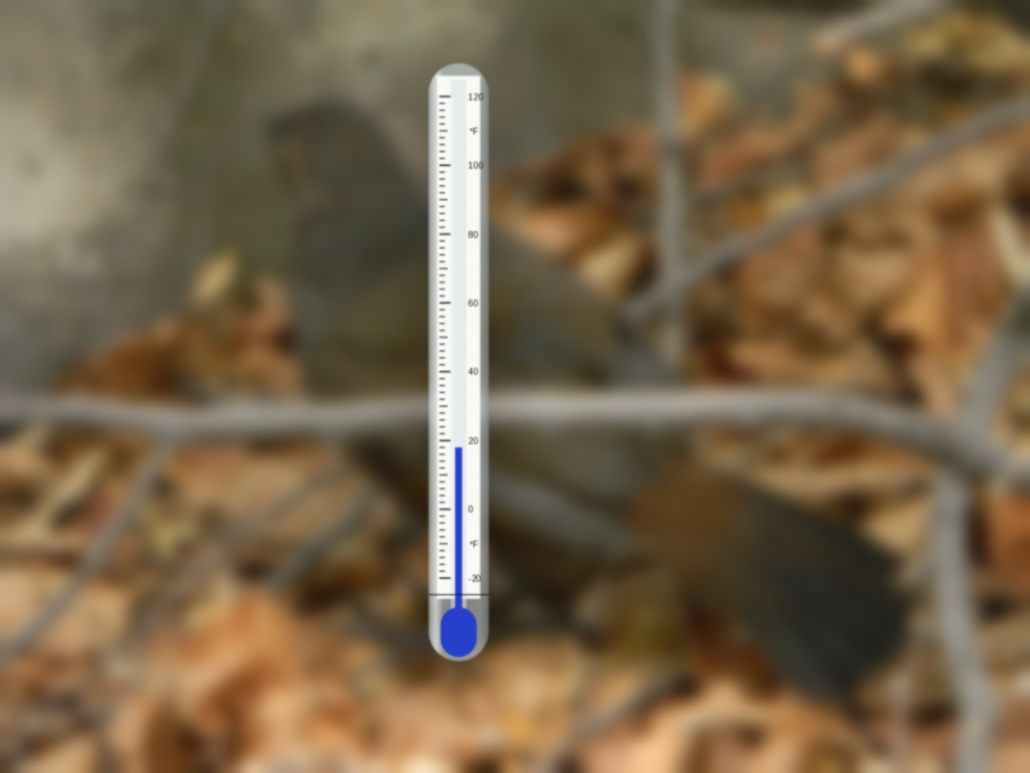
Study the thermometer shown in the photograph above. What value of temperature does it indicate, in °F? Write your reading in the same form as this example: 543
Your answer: 18
